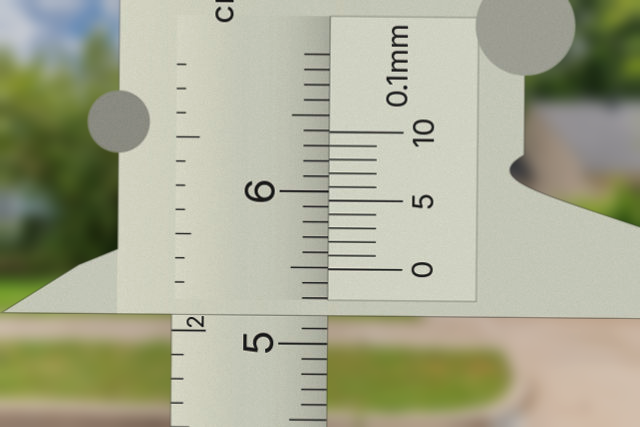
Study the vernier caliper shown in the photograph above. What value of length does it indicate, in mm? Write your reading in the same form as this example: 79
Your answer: 54.9
